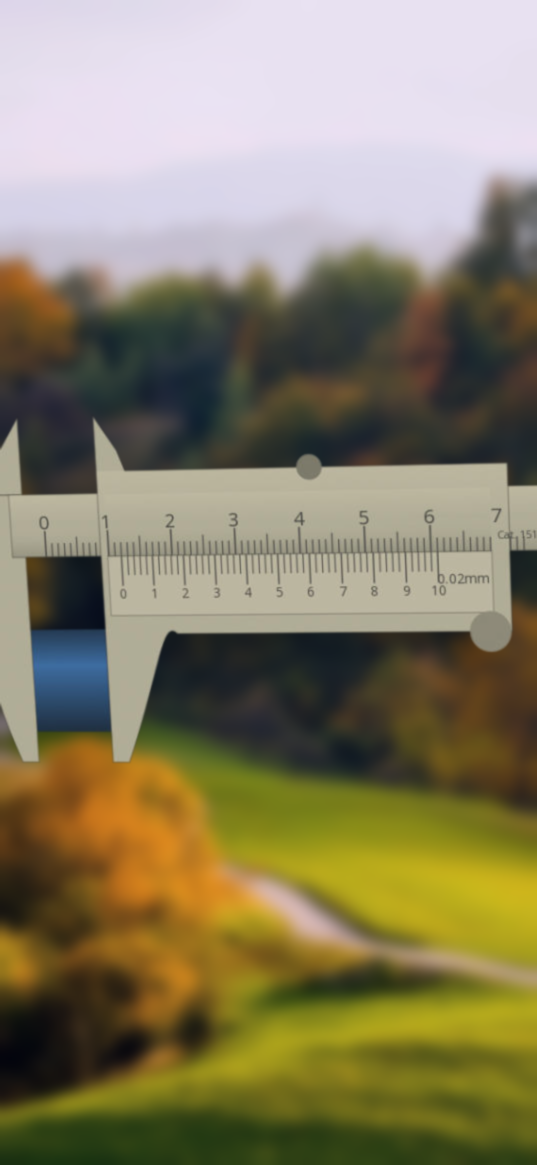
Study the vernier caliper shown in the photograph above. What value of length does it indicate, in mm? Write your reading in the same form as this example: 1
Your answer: 12.0
